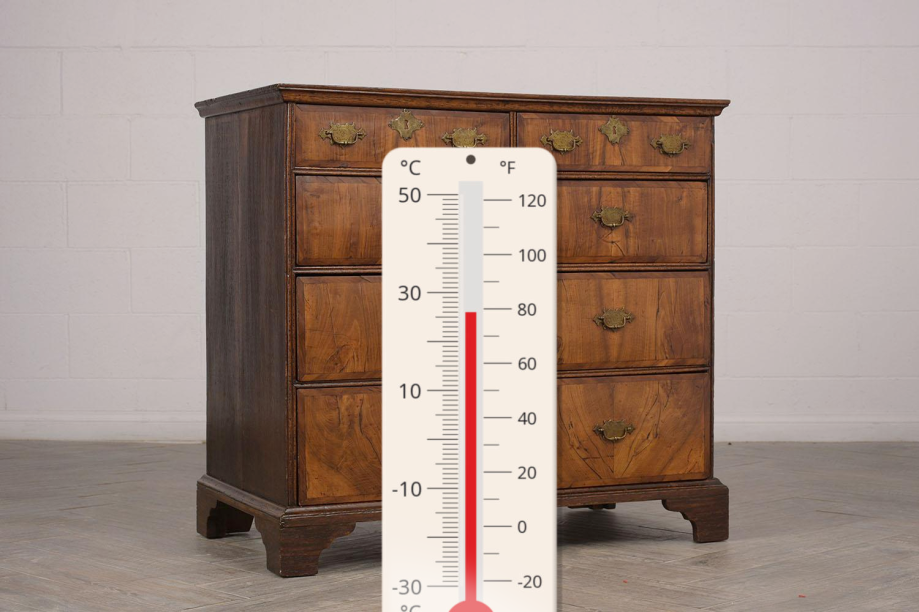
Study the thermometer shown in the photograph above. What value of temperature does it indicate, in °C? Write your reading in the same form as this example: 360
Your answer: 26
